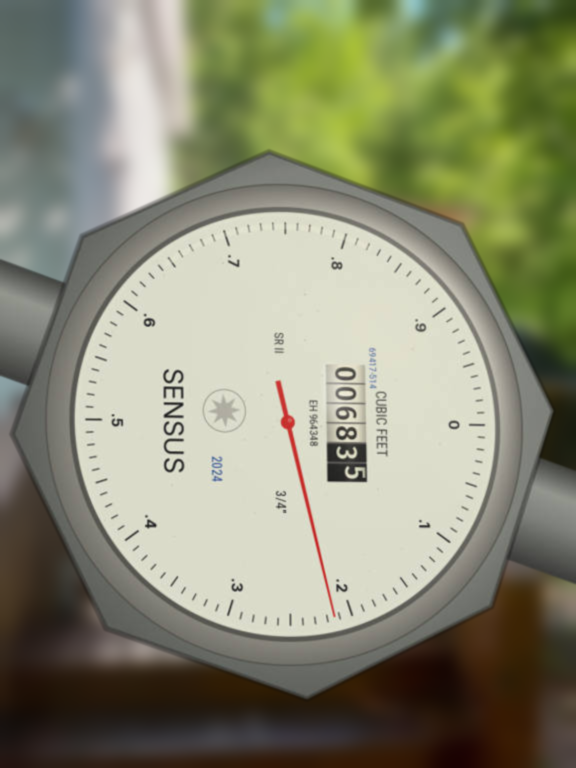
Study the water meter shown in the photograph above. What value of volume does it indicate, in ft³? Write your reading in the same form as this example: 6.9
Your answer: 6835.21
